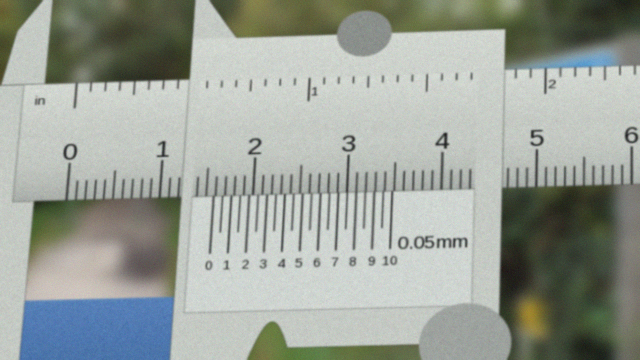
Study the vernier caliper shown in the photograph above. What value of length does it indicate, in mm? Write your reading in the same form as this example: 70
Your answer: 15.8
